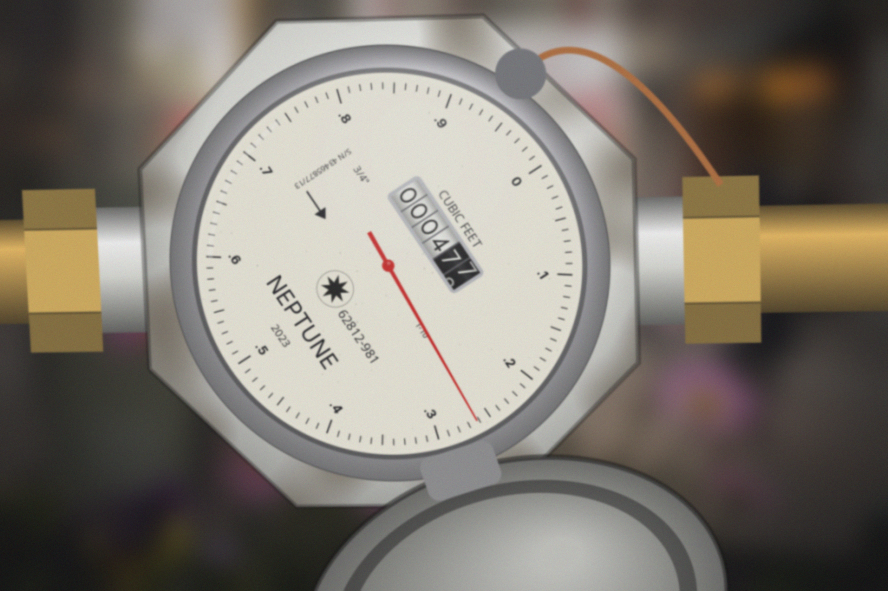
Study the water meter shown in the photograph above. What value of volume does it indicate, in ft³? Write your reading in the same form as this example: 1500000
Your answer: 477.26
